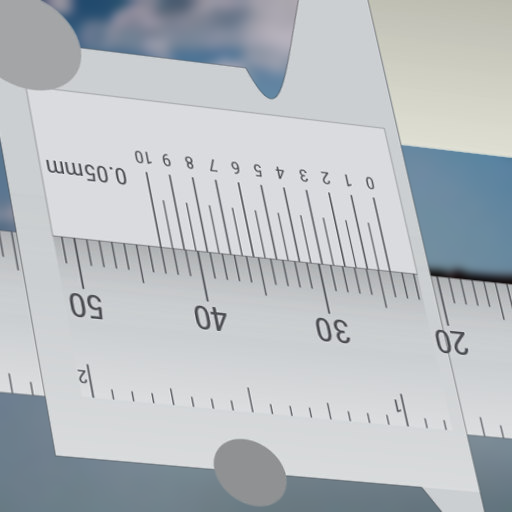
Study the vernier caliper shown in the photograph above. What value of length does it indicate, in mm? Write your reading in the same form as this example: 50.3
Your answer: 24.0
